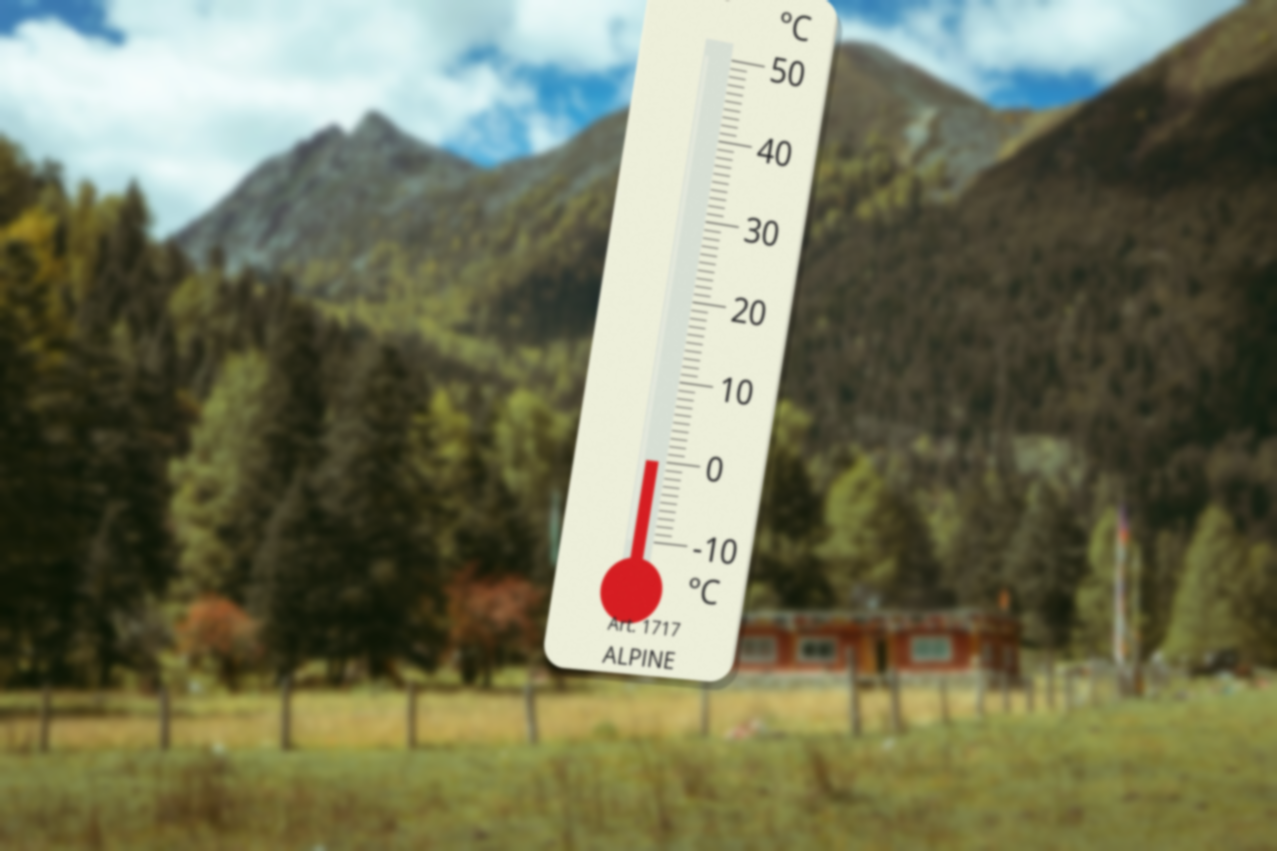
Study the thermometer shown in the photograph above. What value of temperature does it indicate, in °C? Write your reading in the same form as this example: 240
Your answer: 0
